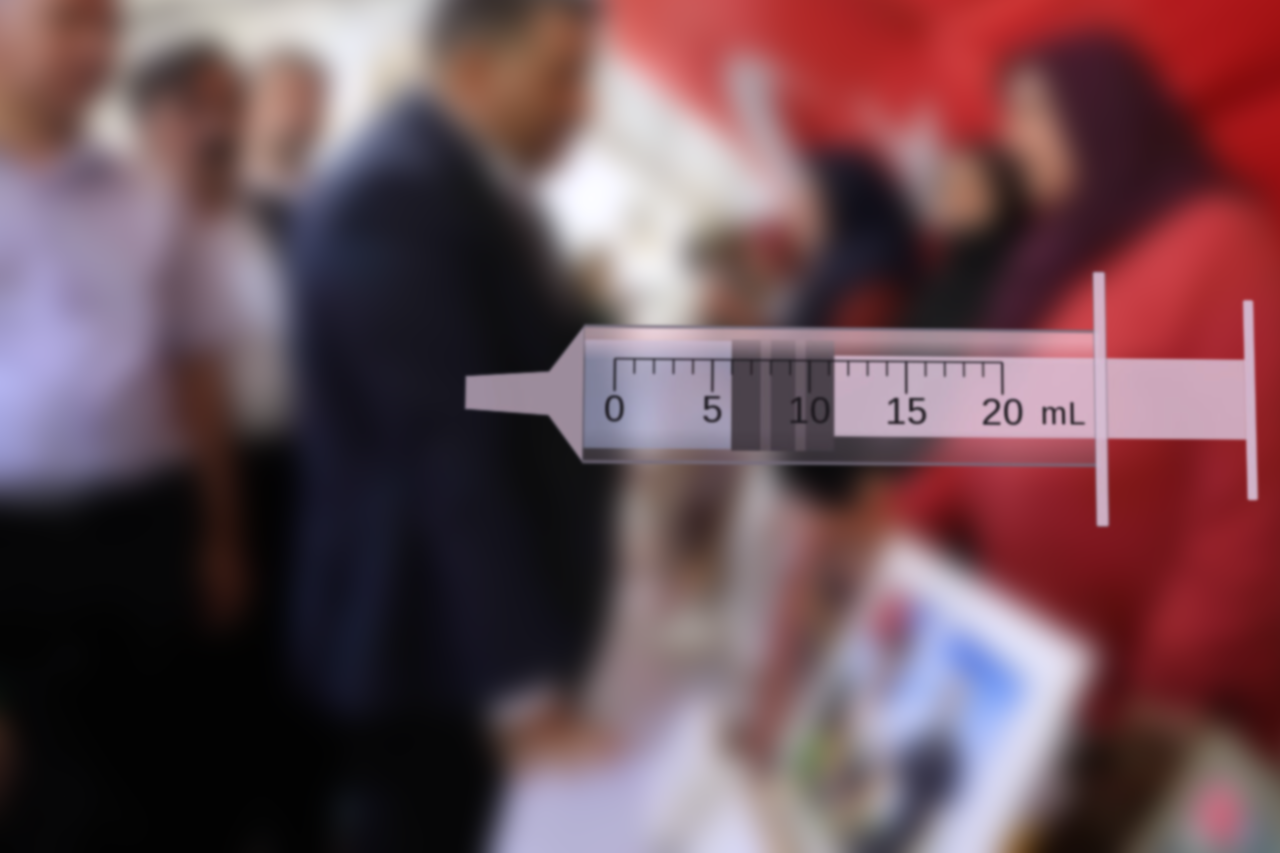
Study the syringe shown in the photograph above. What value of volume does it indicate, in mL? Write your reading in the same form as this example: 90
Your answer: 6
